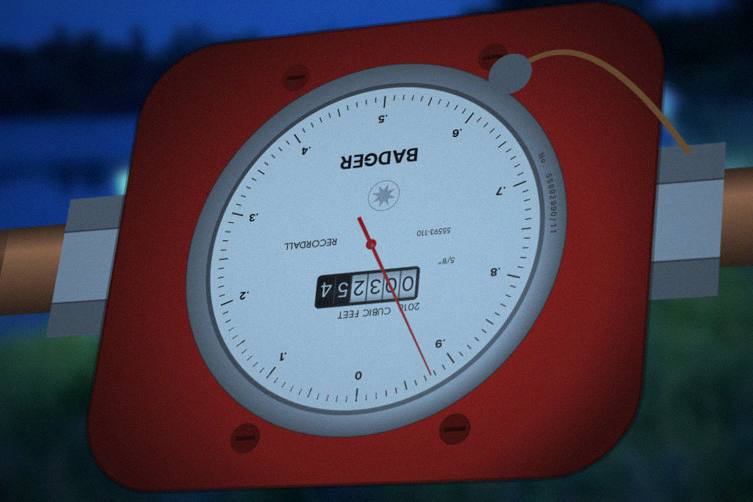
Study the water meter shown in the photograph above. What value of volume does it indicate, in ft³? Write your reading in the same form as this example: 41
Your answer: 3253.92
